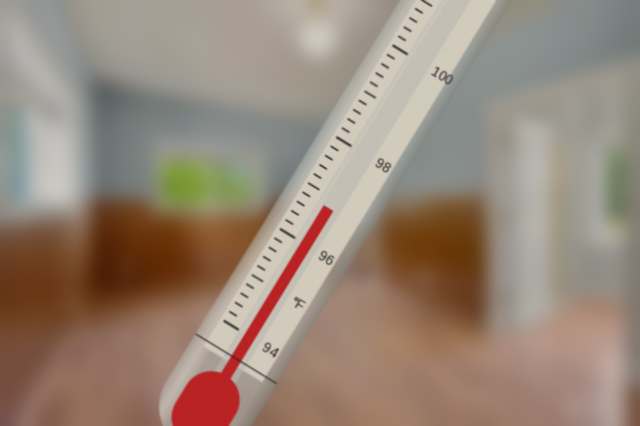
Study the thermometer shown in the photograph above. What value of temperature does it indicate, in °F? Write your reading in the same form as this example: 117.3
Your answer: 96.8
